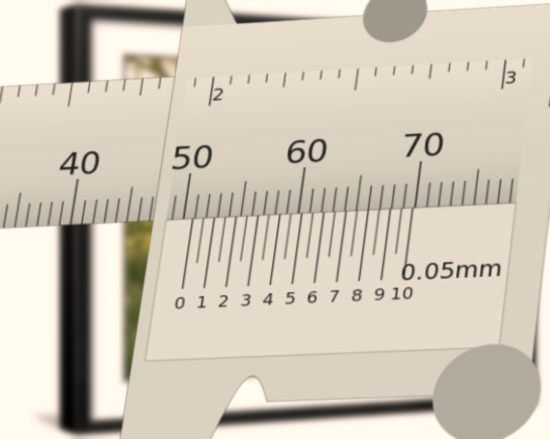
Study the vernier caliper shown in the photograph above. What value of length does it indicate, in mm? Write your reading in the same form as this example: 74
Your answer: 50.8
